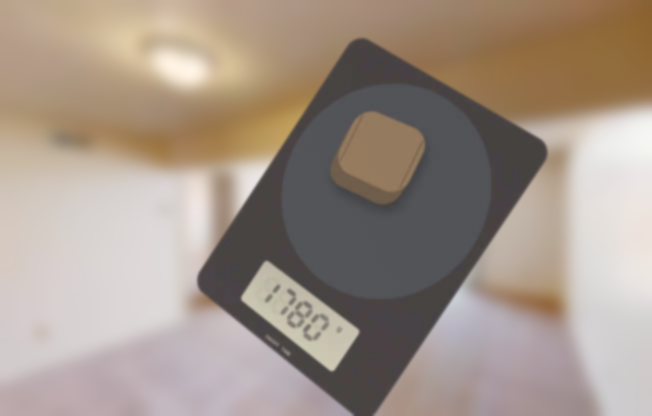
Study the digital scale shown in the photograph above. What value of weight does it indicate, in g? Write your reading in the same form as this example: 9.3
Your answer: 1780
